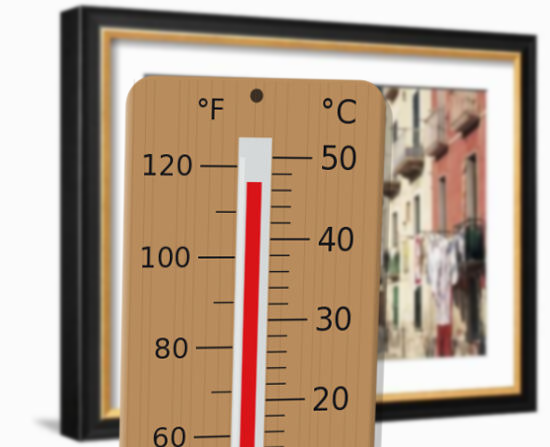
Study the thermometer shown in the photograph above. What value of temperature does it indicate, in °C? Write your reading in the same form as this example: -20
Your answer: 47
